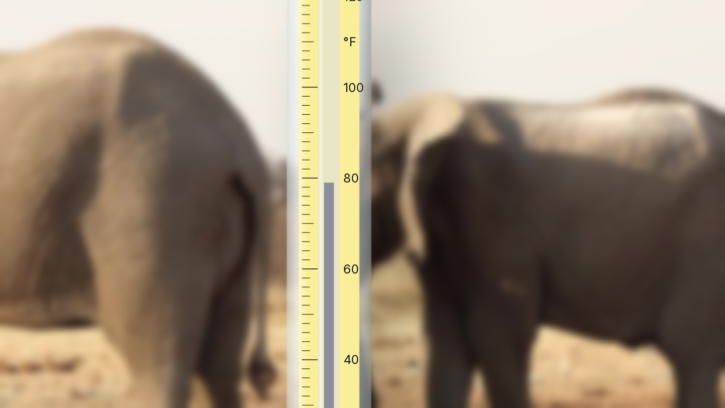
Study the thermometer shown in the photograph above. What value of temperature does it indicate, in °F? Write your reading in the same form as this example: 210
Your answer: 79
